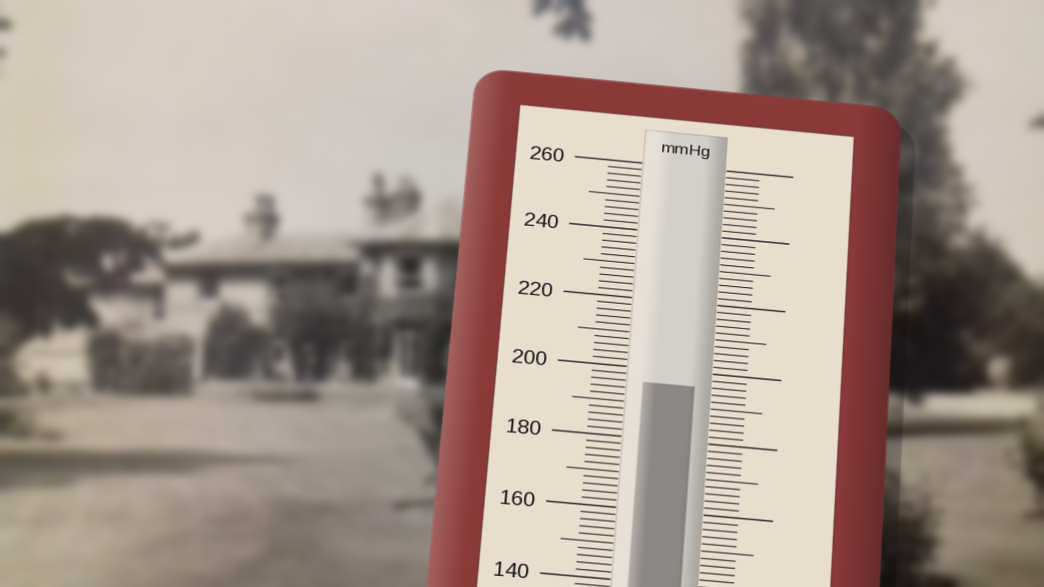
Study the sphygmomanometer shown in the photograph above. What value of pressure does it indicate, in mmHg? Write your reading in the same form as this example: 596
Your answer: 196
